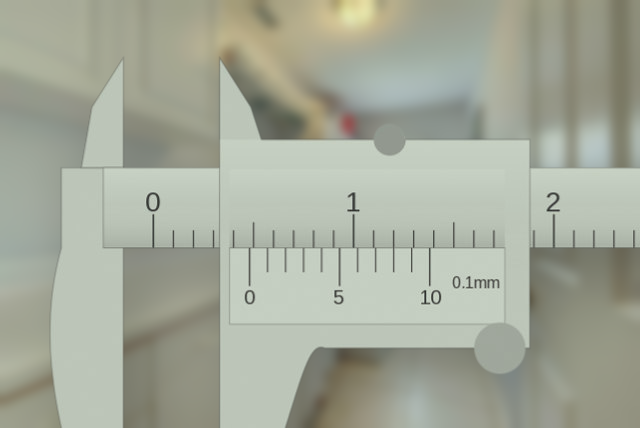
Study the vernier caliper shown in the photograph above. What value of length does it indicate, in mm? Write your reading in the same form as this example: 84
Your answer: 4.8
